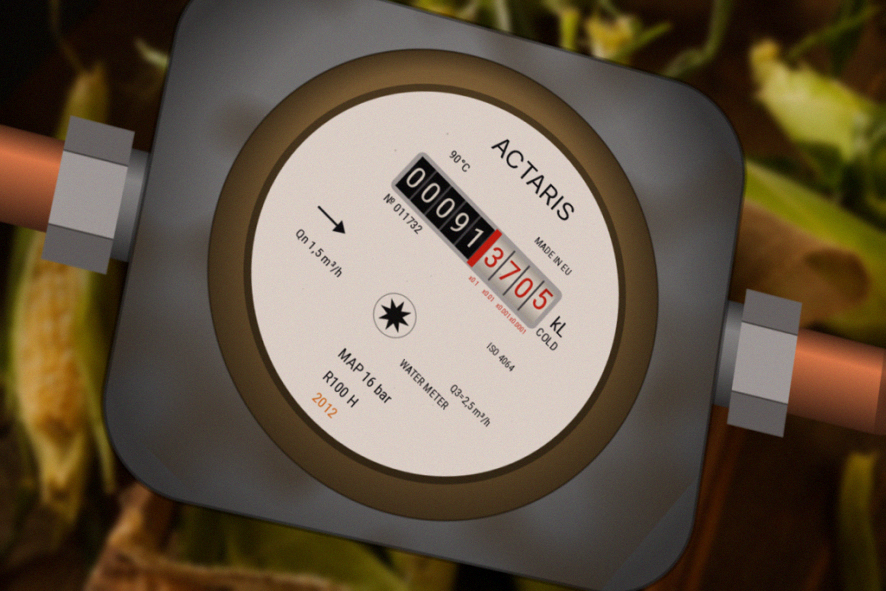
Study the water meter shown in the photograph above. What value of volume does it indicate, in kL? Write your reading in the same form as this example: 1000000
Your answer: 91.3705
